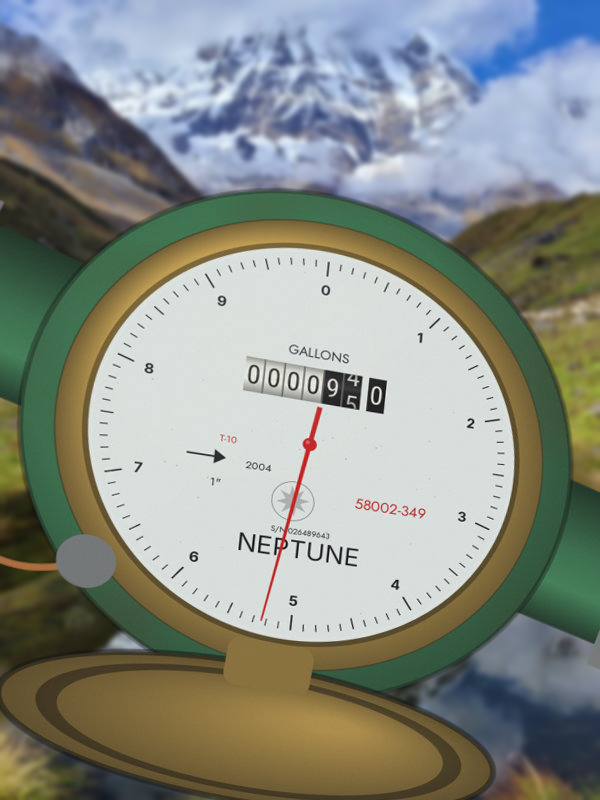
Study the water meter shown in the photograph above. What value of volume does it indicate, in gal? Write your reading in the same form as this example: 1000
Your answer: 945.2
